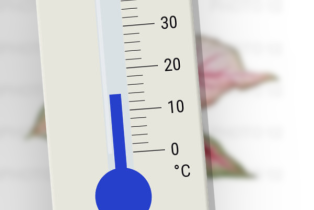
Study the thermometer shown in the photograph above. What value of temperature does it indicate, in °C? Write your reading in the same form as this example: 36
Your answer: 14
